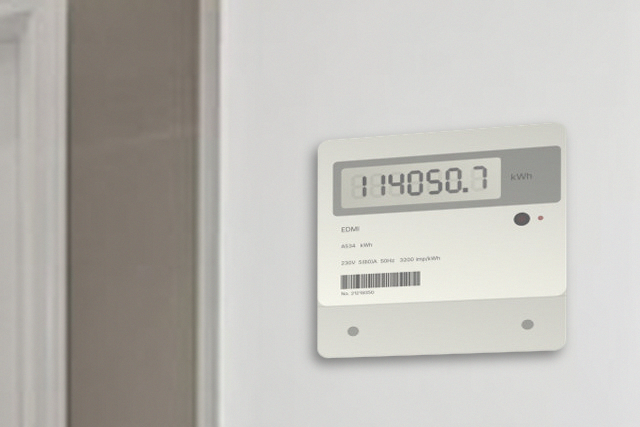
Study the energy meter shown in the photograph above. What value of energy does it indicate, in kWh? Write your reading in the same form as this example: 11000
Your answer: 114050.7
